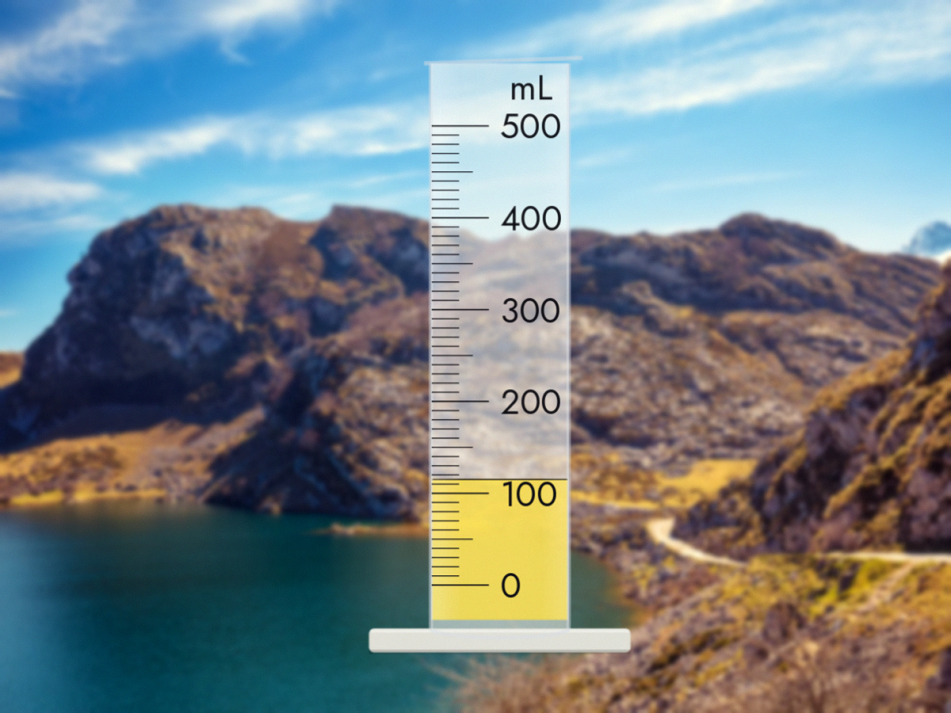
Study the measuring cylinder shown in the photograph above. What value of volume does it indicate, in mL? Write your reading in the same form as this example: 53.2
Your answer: 115
